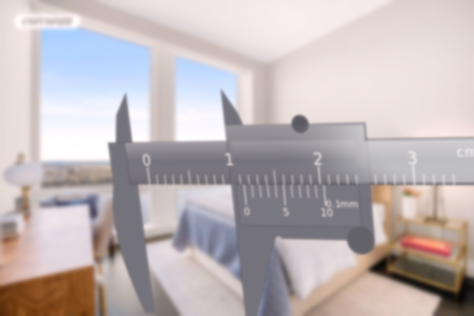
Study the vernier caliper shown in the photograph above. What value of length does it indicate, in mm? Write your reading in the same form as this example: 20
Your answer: 11.4
